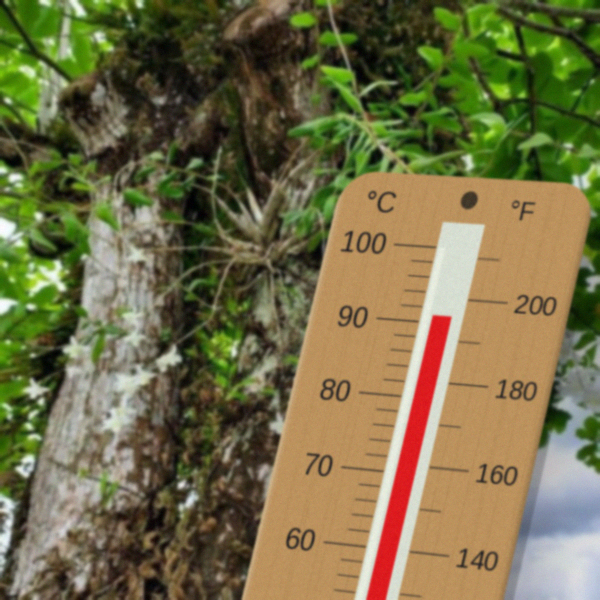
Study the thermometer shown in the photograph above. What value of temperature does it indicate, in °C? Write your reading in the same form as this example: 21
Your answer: 91
